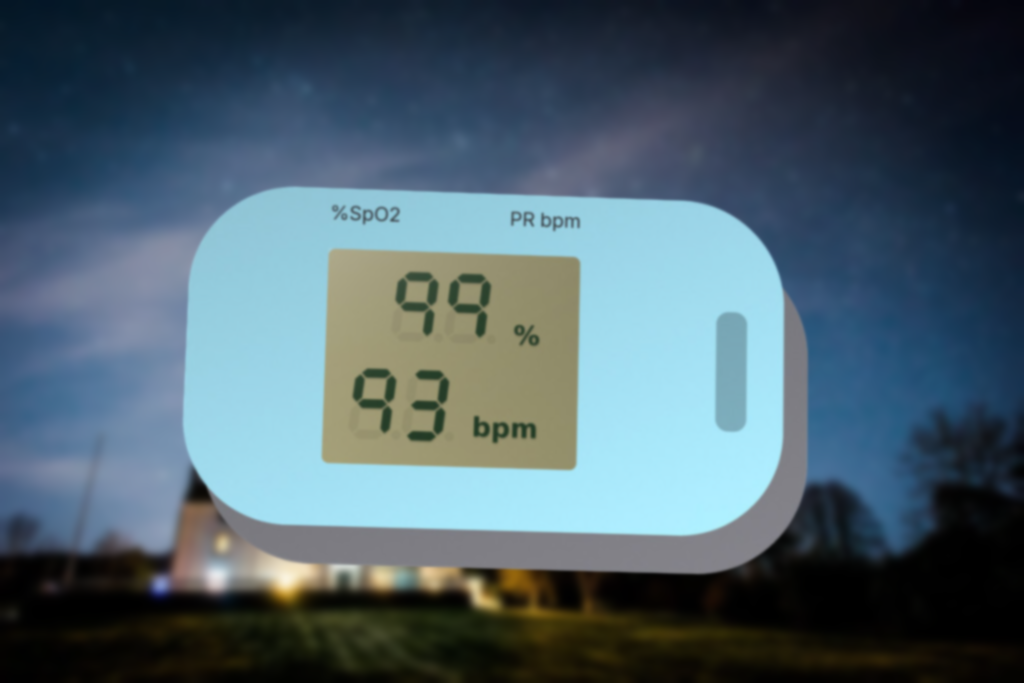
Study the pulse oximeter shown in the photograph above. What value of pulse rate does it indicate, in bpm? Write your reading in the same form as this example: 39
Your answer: 93
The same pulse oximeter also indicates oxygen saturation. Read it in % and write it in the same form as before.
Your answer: 99
